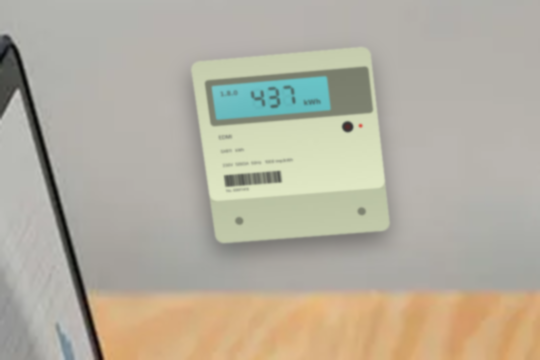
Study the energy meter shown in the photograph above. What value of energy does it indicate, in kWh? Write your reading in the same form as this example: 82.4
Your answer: 437
